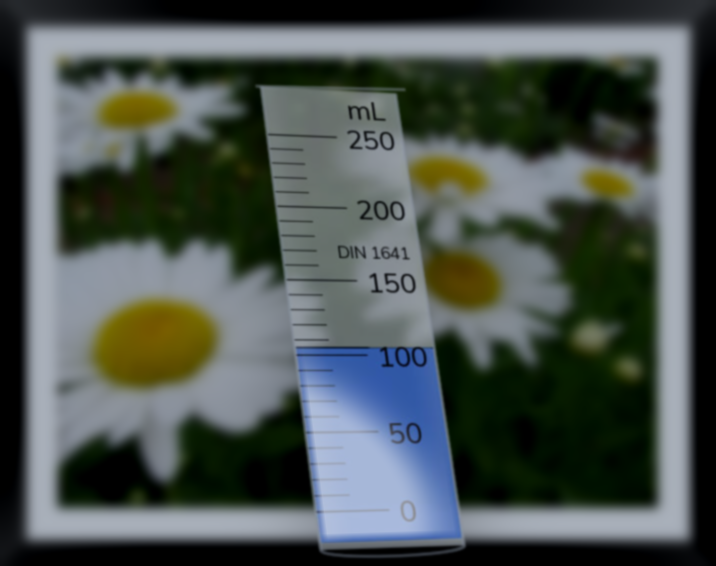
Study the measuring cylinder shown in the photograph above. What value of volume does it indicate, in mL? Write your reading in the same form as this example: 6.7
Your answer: 105
